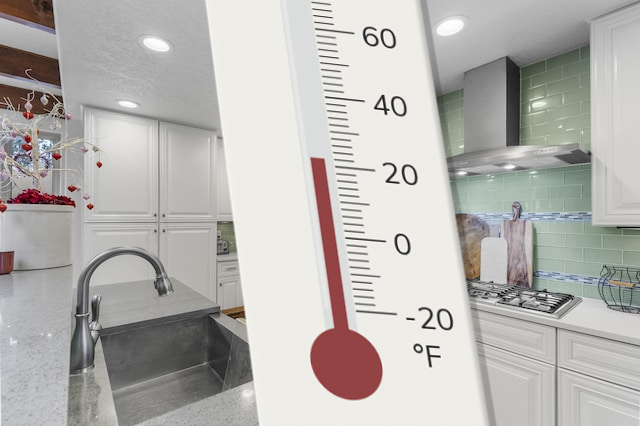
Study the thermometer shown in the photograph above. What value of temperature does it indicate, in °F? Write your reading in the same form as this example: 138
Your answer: 22
